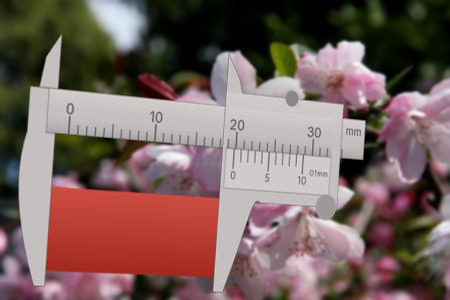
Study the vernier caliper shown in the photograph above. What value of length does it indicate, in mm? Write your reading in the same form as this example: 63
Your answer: 19.8
